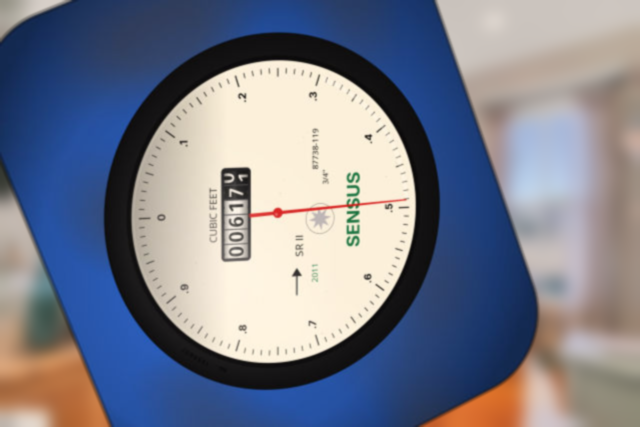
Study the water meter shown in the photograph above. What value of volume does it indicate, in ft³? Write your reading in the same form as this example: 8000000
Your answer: 6170.49
